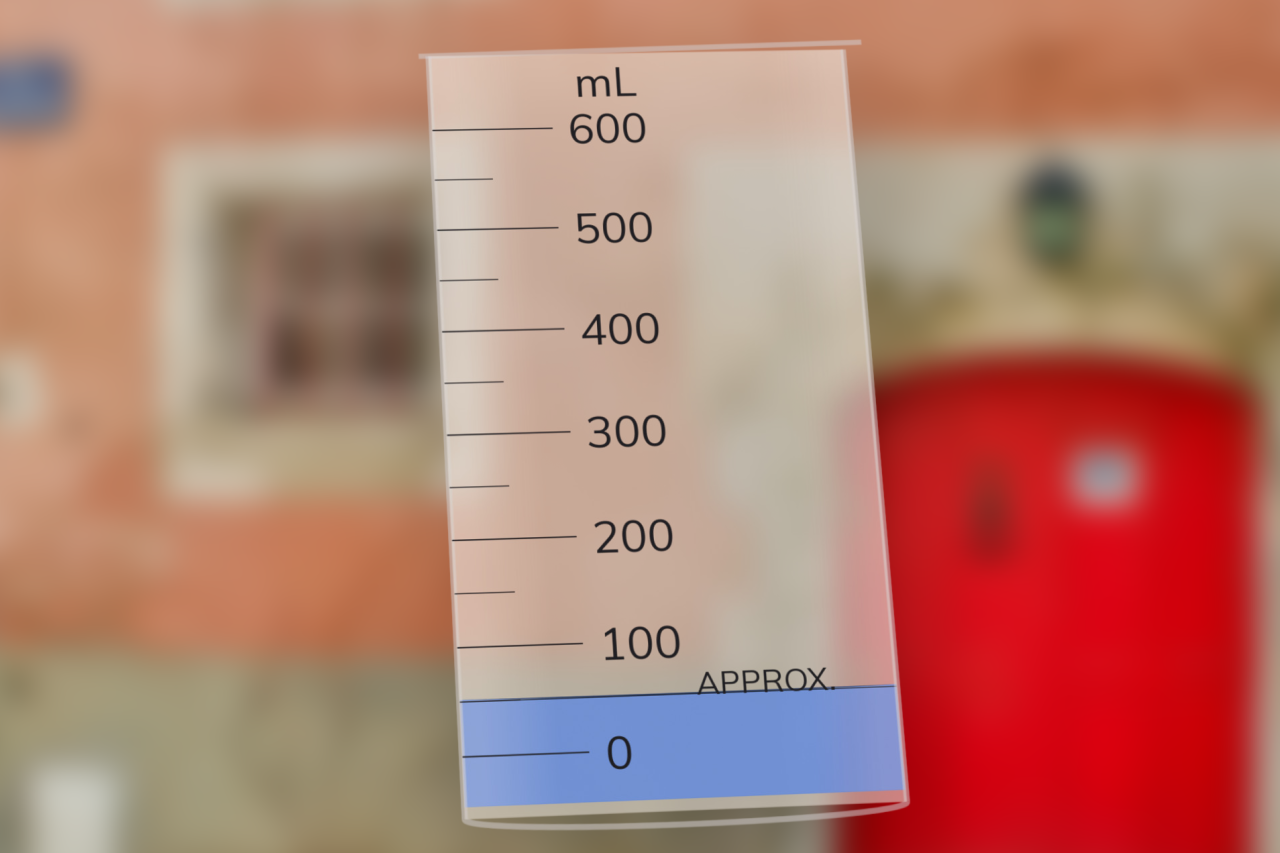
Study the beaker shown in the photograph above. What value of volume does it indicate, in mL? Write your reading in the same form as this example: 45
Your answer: 50
